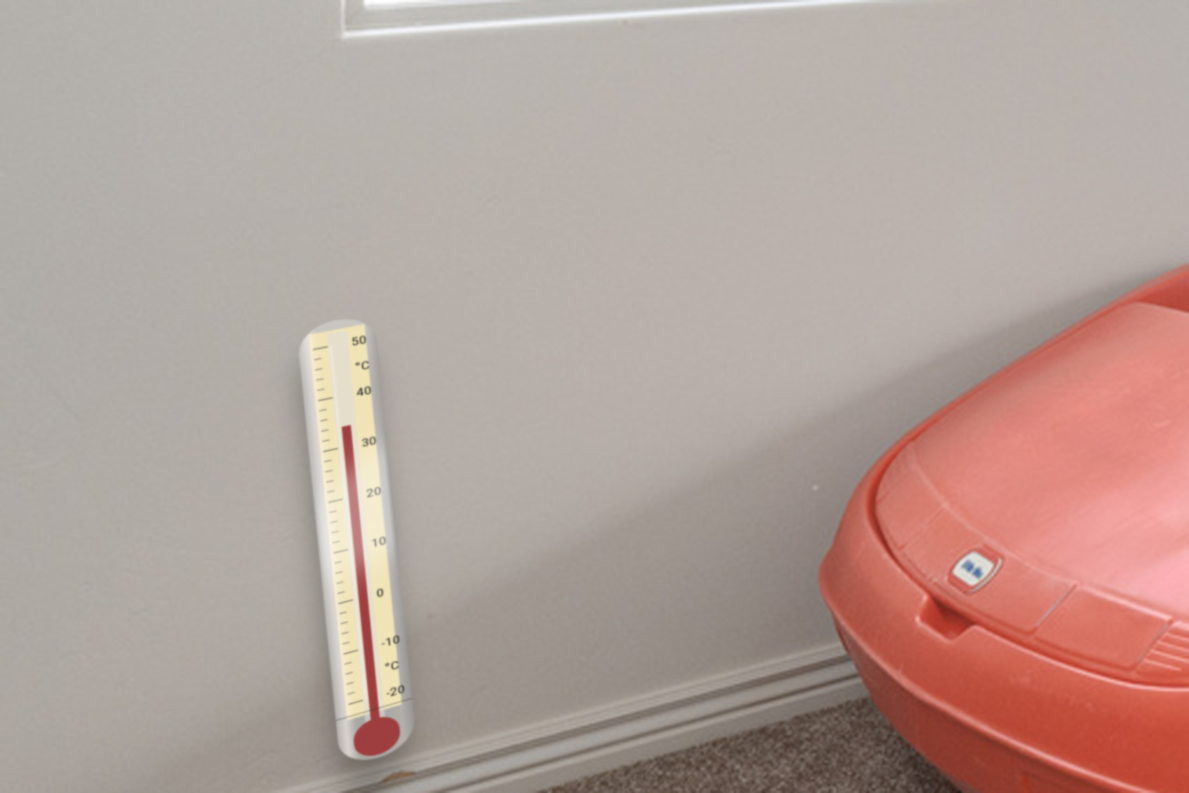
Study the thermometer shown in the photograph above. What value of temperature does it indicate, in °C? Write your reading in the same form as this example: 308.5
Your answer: 34
